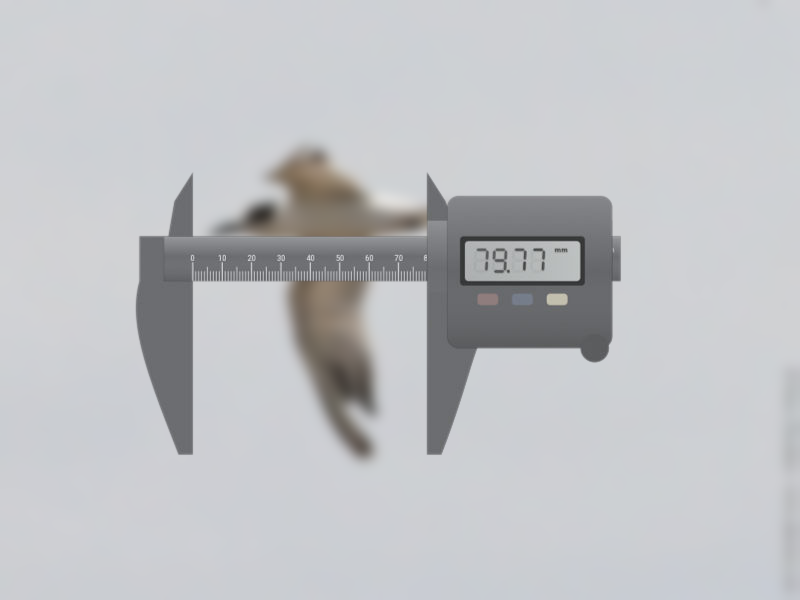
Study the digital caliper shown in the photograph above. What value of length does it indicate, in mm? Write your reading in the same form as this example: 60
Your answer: 79.77
